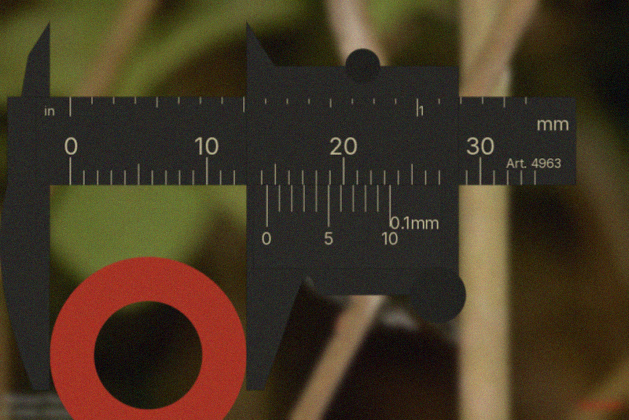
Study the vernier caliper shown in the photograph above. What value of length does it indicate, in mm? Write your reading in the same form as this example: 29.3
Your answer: 14.4
